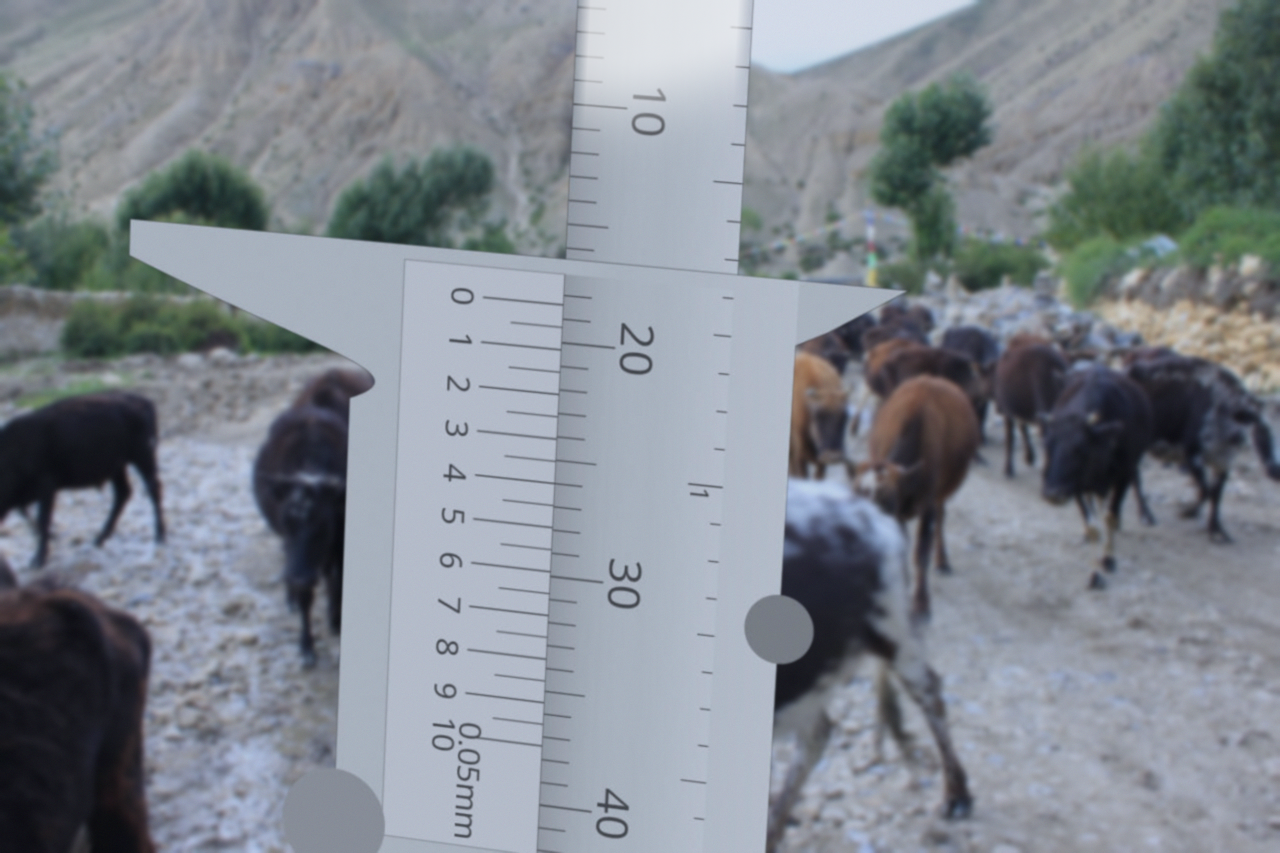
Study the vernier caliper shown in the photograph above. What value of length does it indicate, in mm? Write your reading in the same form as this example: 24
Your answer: 18.4
